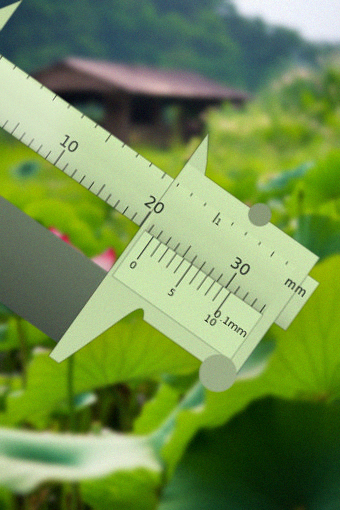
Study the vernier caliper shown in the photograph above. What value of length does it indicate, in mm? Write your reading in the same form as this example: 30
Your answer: 21.6
